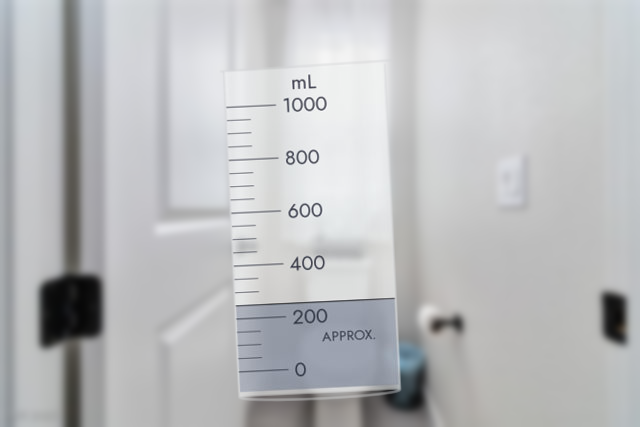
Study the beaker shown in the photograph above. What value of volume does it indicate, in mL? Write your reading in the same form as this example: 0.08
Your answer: 250
